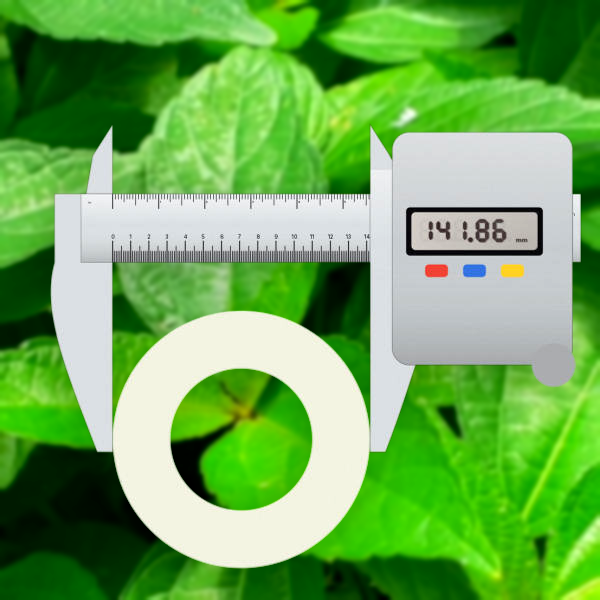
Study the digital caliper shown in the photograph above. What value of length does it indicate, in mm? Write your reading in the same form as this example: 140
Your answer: 141.86
